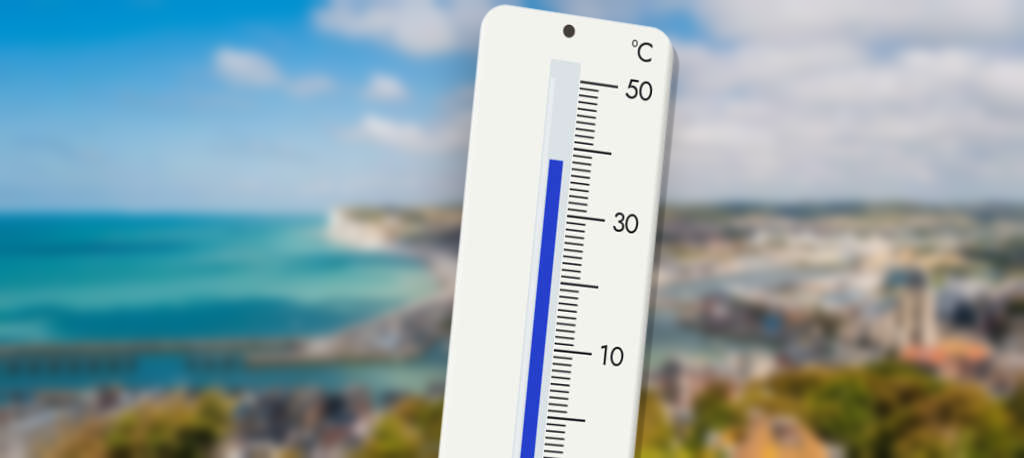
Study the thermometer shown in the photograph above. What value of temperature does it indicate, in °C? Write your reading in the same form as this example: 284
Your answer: 38
